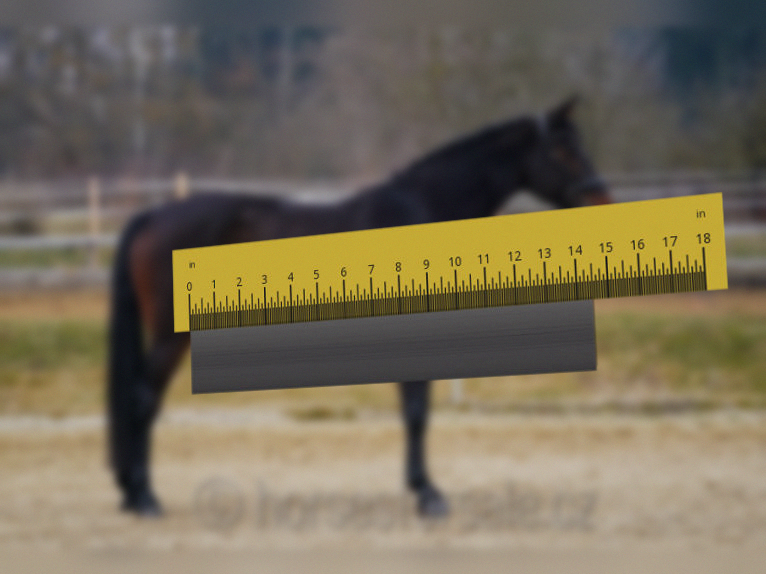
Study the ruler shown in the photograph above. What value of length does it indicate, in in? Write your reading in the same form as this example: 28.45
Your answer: 14.5
